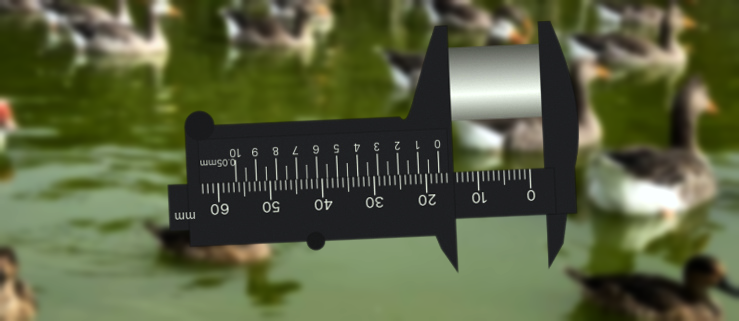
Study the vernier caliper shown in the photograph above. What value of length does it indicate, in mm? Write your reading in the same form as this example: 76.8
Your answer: 17.5
